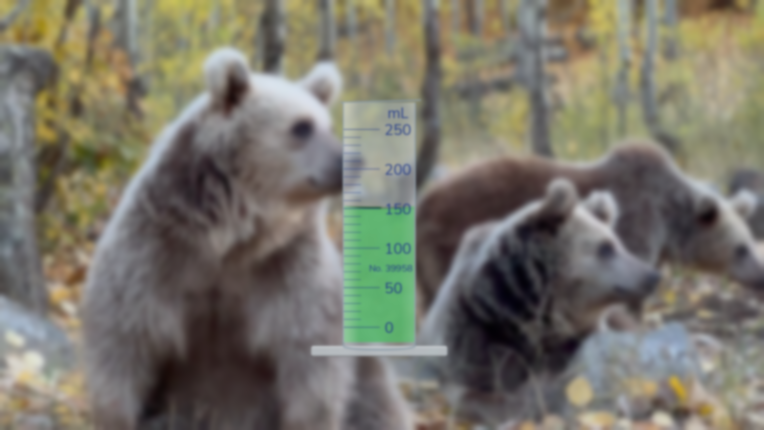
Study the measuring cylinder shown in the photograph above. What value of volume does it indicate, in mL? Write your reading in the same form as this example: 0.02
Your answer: 150
